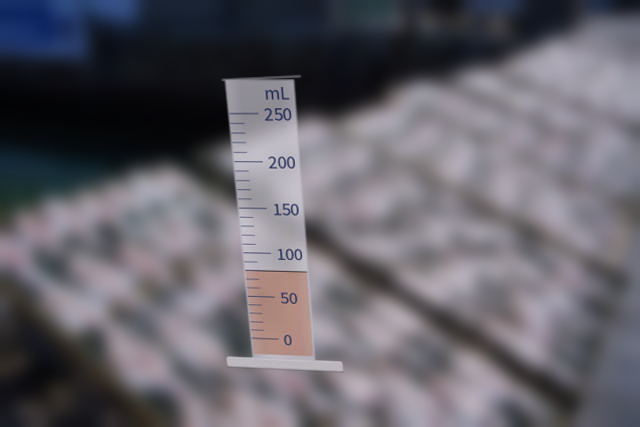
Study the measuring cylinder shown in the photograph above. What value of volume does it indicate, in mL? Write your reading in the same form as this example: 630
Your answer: 80
